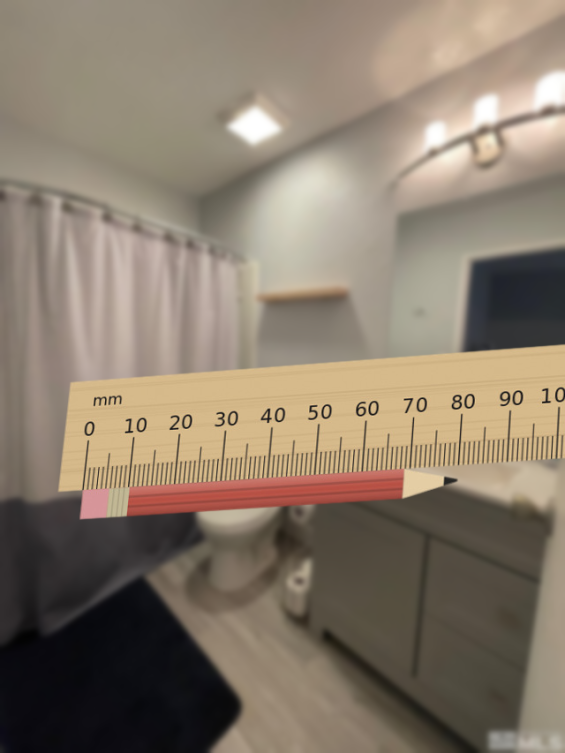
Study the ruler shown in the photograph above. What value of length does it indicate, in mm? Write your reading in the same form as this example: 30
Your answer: 80
